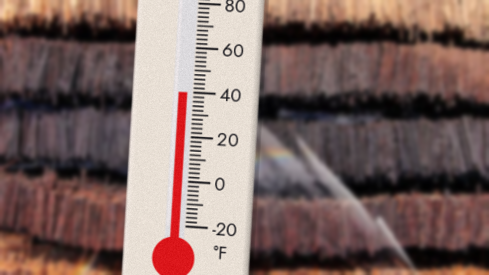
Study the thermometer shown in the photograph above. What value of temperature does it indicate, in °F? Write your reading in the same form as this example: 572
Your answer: 40
